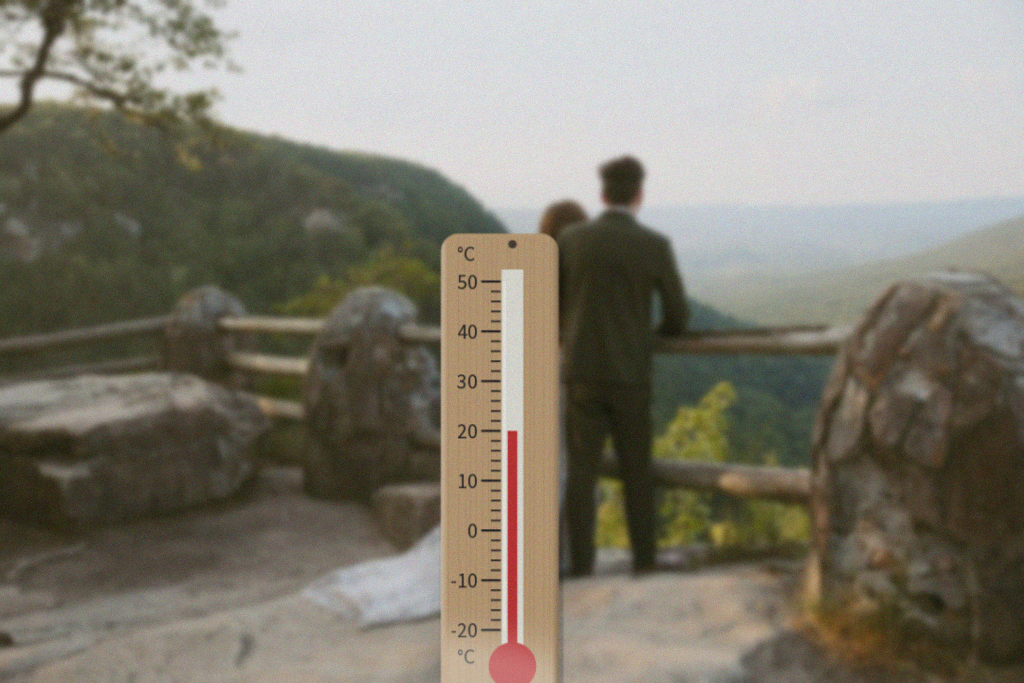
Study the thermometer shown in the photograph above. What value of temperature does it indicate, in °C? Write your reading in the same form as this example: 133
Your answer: 20
